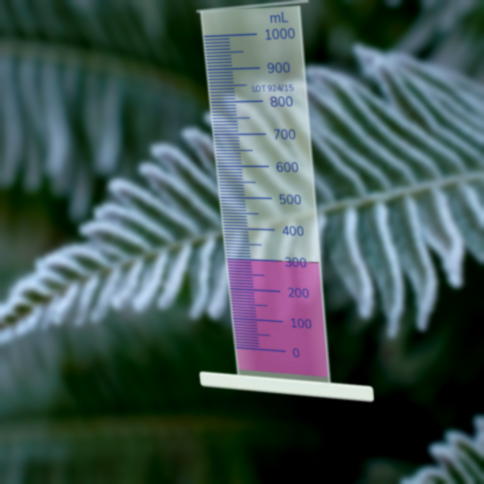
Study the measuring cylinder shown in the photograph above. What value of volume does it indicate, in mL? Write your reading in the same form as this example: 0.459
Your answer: 300
